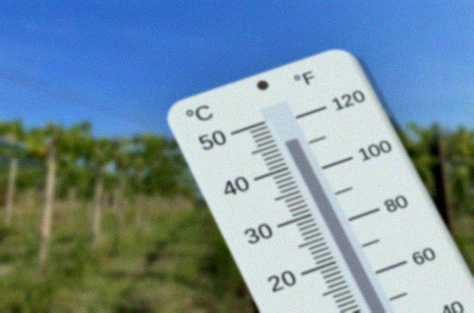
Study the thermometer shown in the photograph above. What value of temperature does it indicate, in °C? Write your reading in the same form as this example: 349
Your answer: 45
